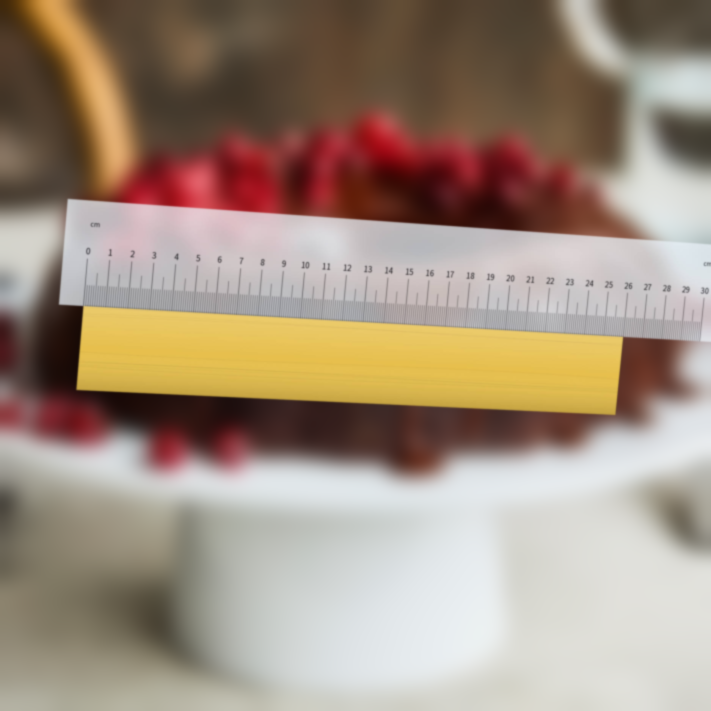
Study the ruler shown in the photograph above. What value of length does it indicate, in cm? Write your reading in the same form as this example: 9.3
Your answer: 26
